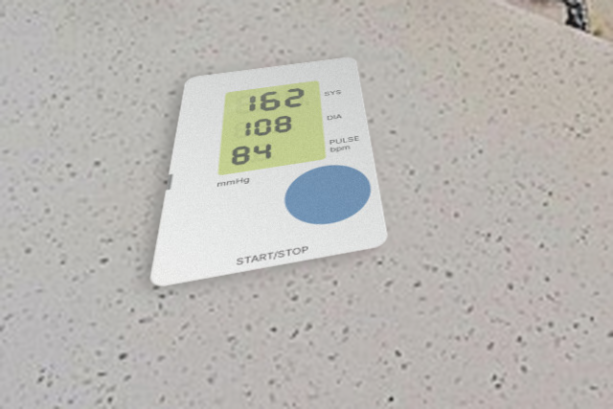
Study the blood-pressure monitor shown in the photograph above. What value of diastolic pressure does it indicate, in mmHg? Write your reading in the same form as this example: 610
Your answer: 108
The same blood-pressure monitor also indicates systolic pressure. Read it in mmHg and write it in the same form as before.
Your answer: 162
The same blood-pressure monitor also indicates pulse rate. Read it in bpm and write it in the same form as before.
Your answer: 84
